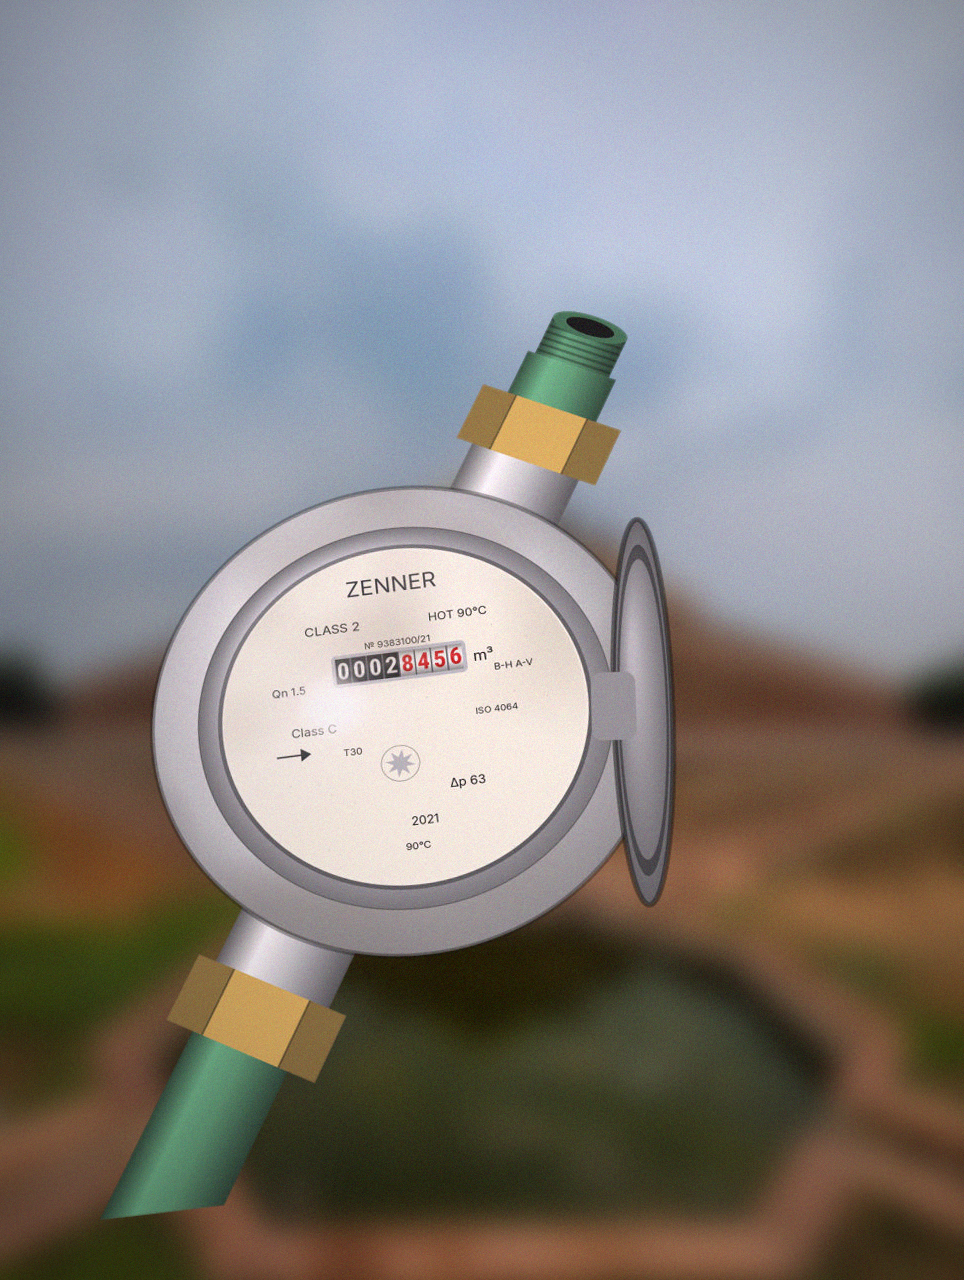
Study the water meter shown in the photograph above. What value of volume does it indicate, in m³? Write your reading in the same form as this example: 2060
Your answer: 2.8456
